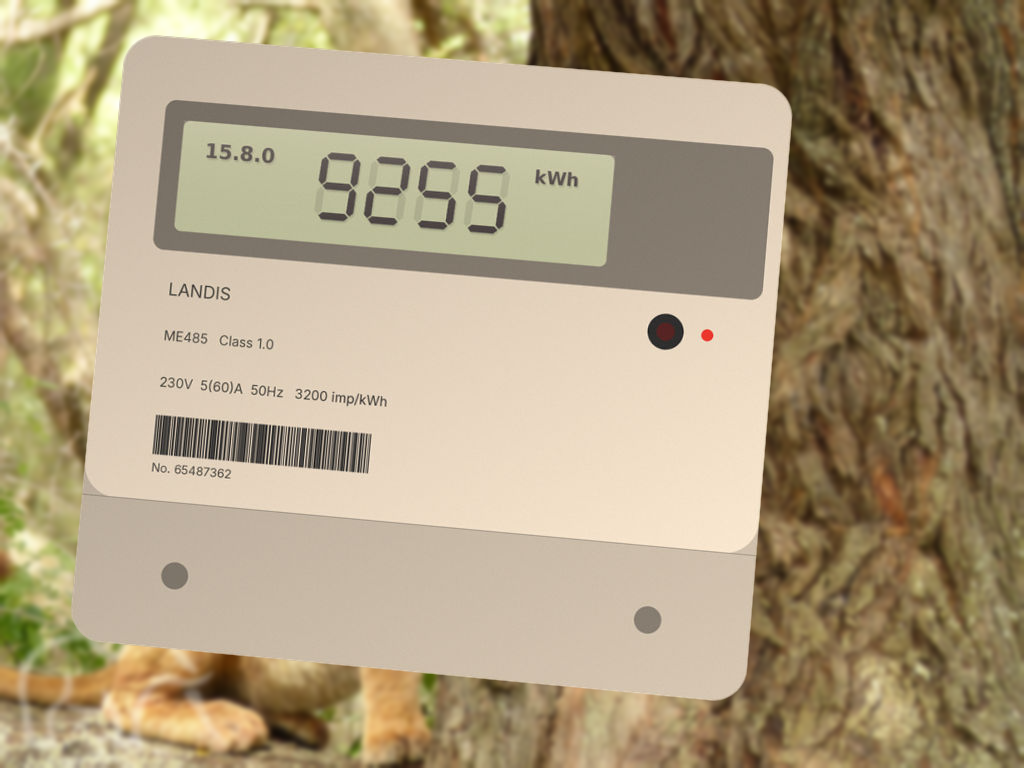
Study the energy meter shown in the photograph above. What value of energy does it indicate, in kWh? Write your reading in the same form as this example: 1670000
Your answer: 9255
